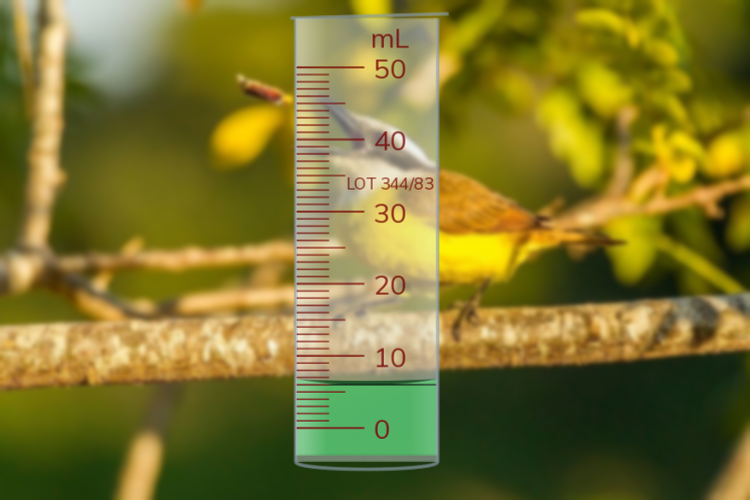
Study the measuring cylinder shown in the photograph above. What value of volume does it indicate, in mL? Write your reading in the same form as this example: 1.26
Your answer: 6
